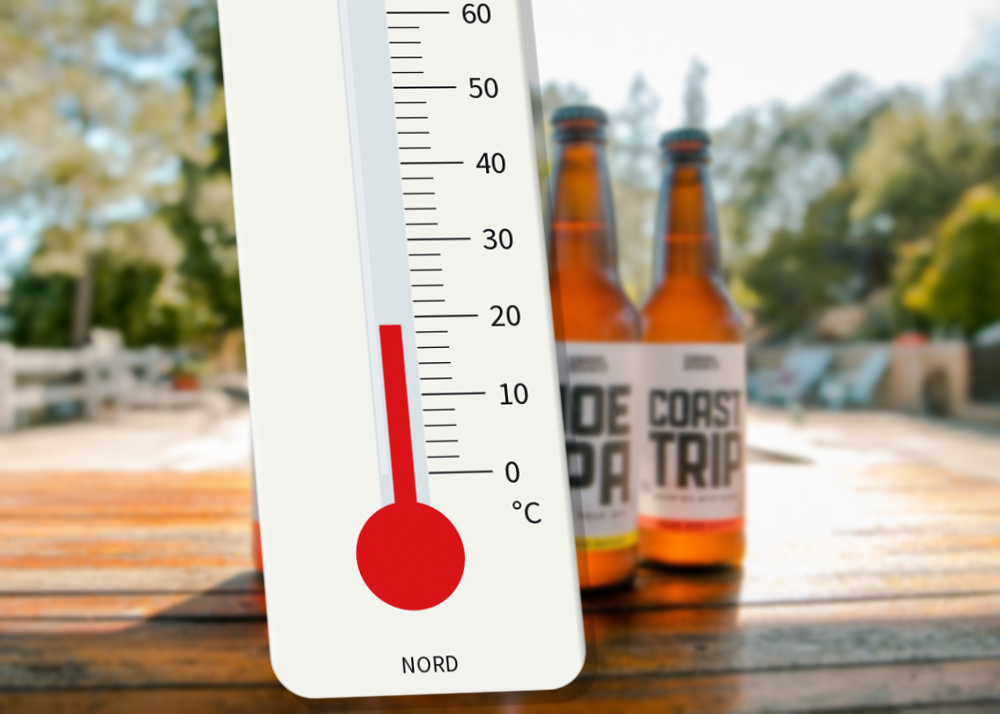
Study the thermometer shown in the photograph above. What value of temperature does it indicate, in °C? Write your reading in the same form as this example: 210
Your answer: 19
